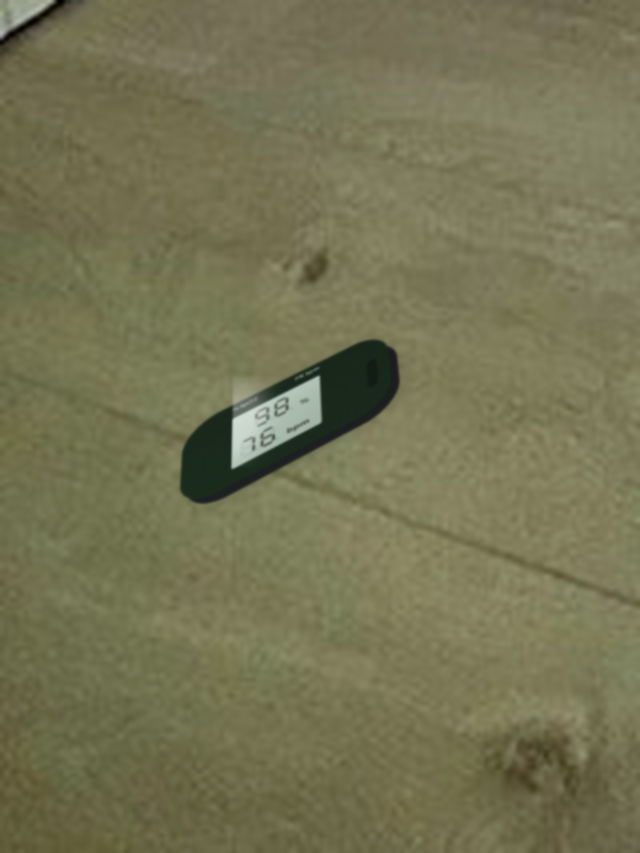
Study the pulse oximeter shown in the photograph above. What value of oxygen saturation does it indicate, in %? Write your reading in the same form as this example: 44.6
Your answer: 98
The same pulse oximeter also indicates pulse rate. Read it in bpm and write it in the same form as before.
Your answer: 76
